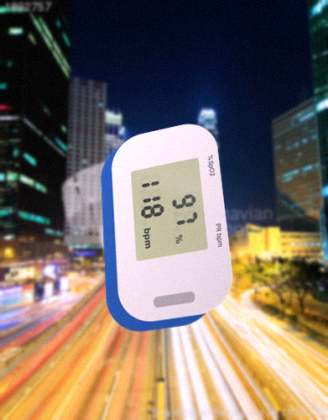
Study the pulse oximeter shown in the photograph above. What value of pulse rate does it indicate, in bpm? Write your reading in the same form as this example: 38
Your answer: 118
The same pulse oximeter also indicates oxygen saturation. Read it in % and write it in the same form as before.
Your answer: 97
